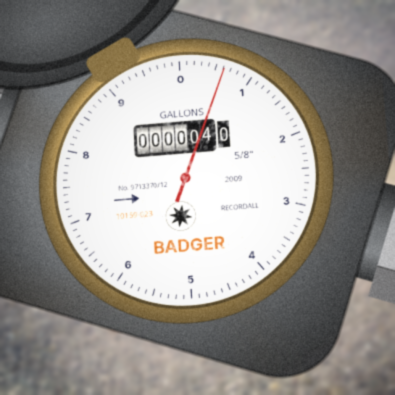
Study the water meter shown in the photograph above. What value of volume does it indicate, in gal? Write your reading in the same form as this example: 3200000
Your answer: 40.6
